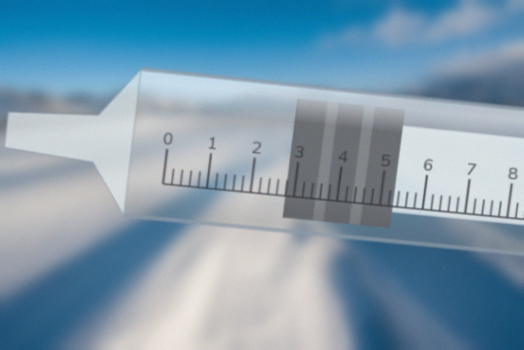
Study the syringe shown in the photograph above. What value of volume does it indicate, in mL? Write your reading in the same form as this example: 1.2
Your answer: 2.8
